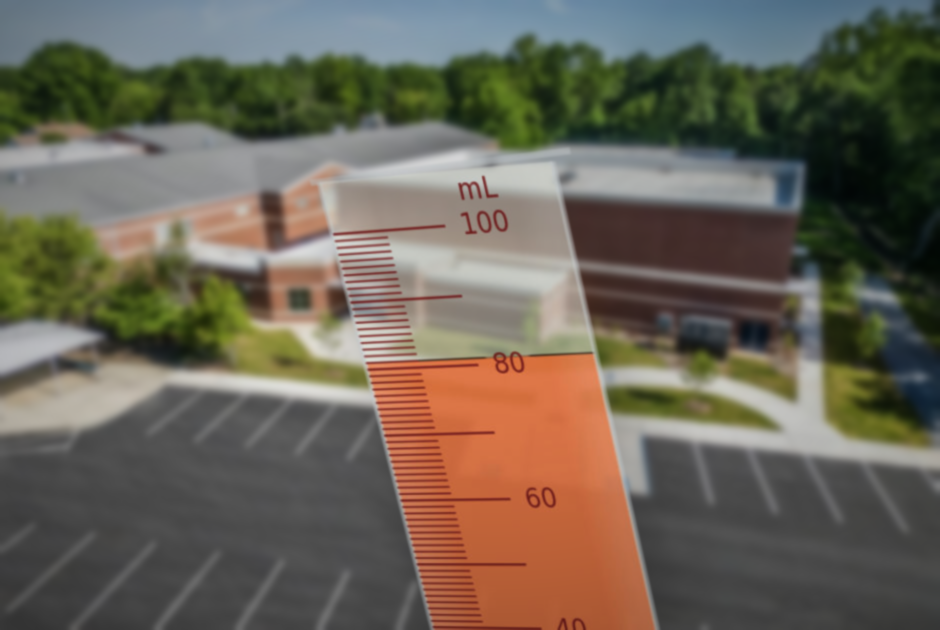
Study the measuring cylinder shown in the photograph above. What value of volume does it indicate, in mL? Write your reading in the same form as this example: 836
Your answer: 81
